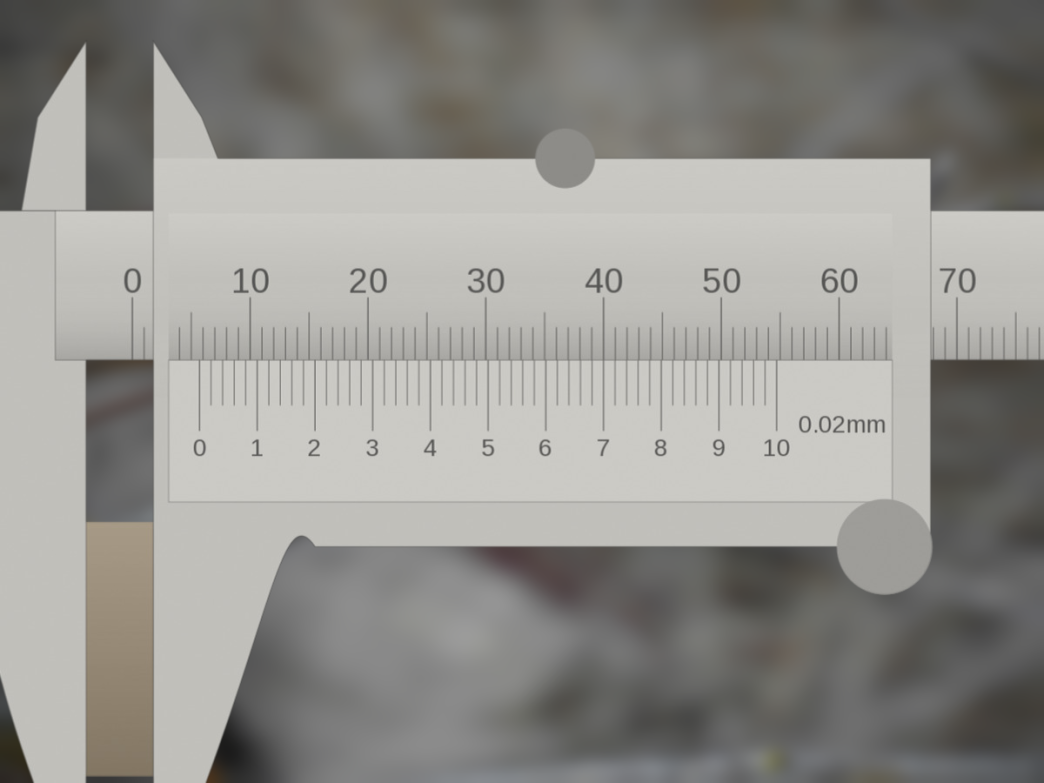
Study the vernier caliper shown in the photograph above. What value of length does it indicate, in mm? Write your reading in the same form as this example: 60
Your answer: 5.7
